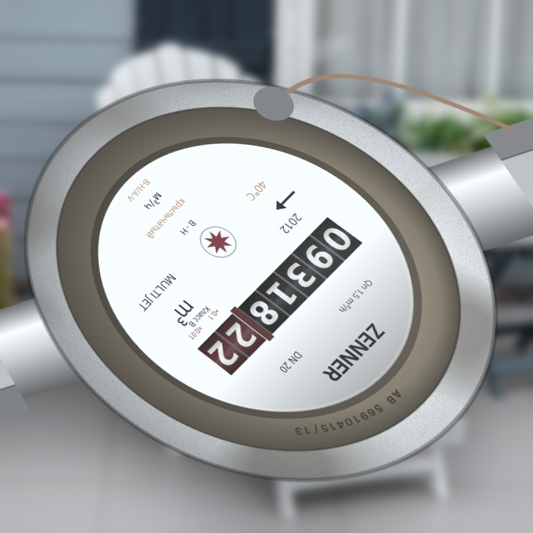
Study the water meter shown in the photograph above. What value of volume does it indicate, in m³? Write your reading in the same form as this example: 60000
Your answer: 9318.22
